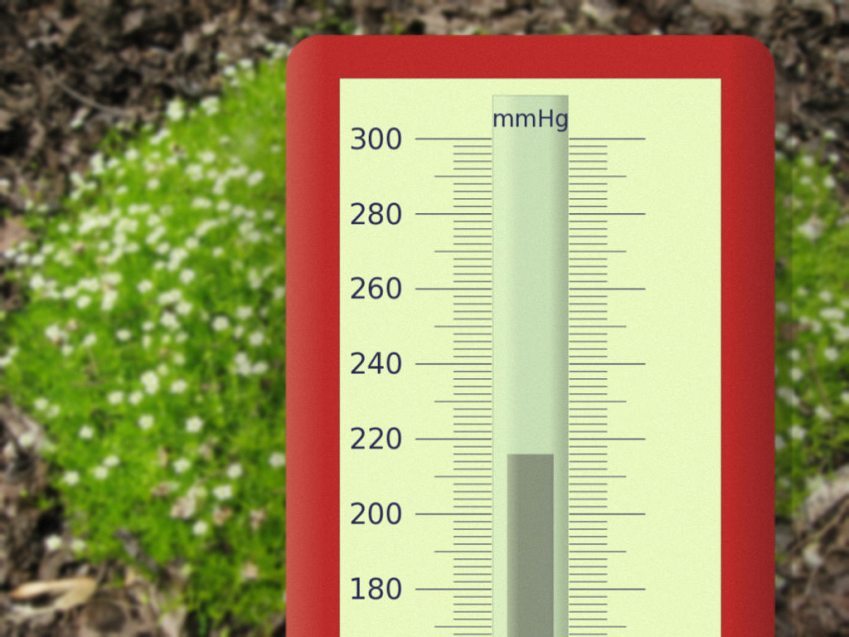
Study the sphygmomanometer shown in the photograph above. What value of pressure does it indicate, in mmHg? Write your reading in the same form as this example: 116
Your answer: 216
